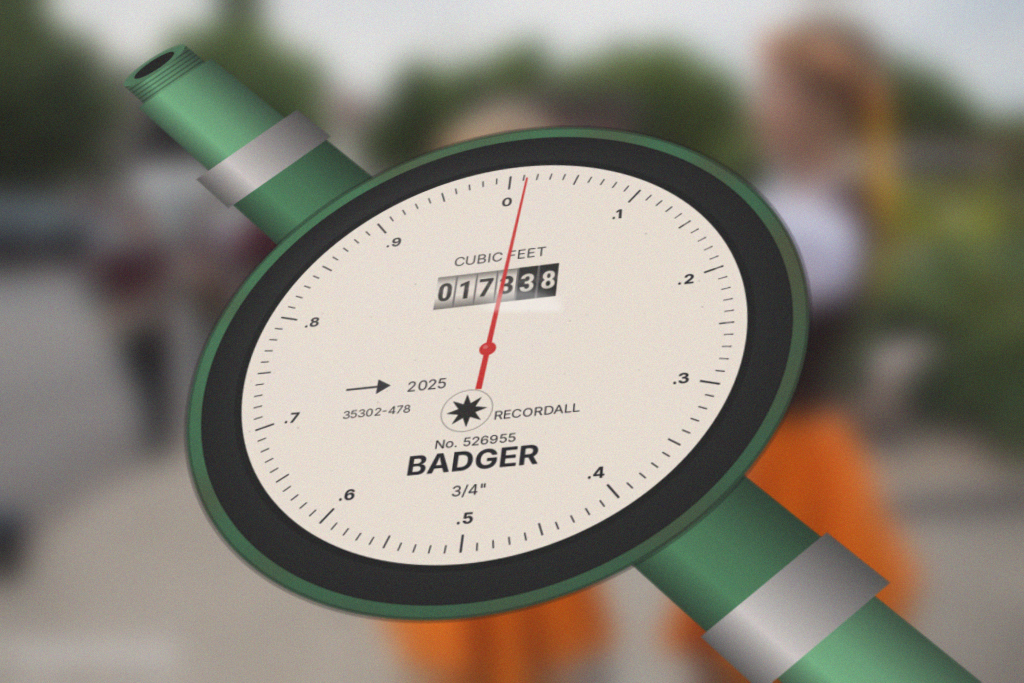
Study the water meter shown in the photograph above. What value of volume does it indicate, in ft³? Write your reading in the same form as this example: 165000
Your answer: 17338.01
